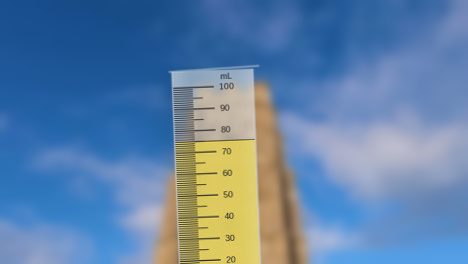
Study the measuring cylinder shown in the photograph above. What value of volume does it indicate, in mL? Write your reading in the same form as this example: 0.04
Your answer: 75
